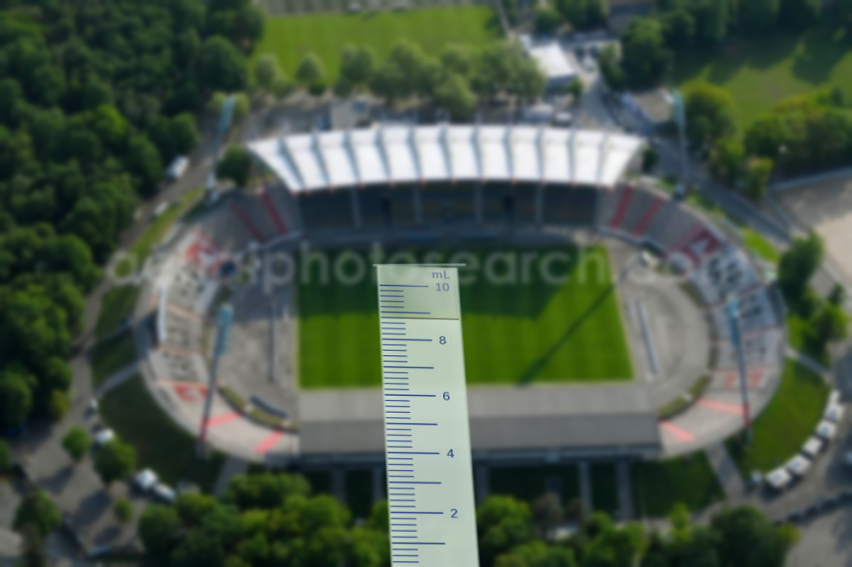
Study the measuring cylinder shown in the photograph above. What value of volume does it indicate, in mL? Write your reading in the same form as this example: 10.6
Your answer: 8.8
